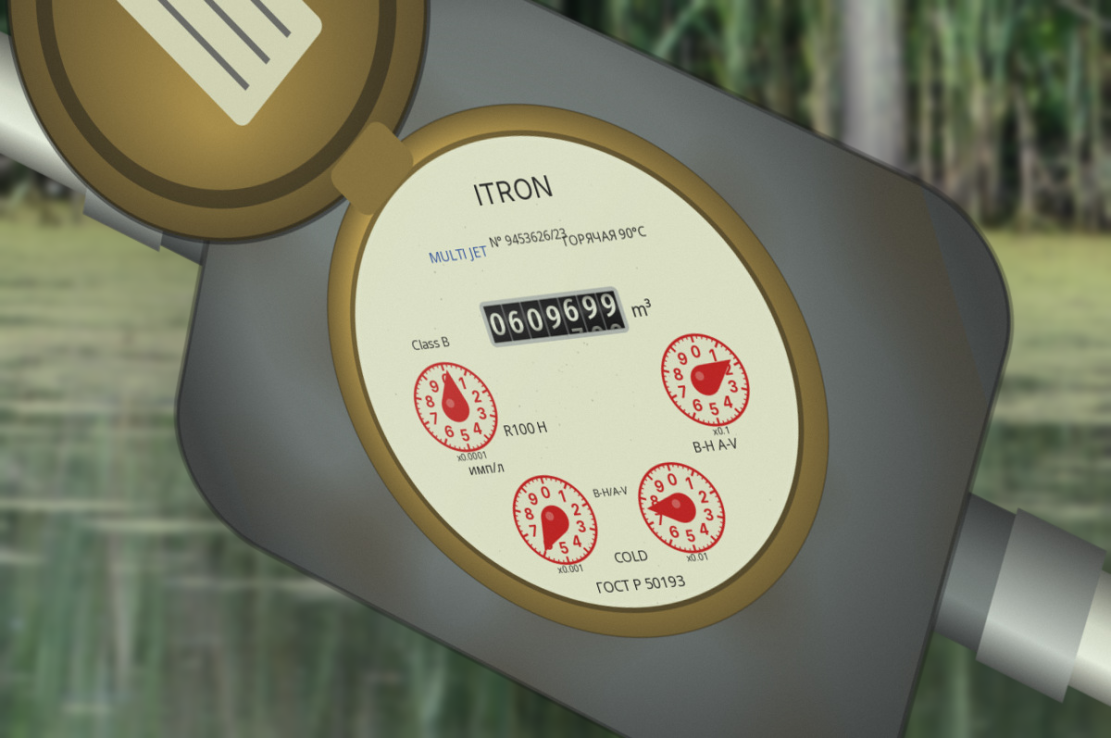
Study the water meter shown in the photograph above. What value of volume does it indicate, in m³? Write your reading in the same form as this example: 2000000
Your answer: 609699.1760
